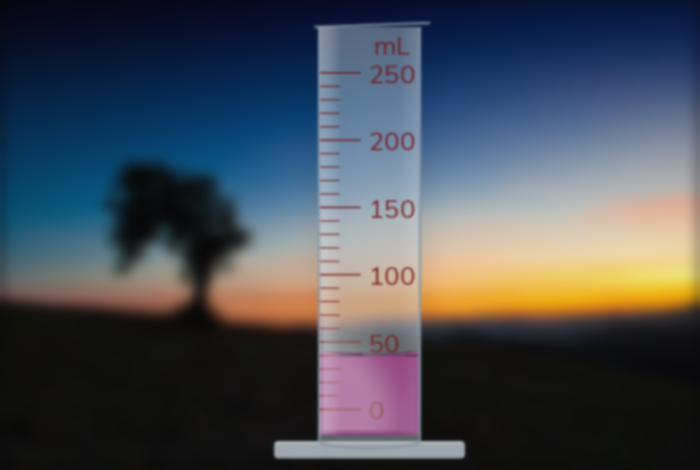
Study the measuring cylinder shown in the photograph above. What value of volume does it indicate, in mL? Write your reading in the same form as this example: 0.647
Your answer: 40
